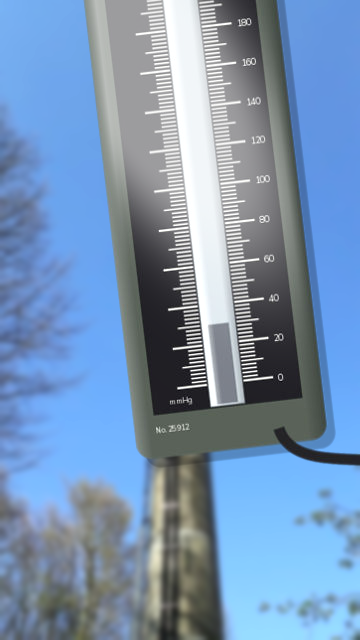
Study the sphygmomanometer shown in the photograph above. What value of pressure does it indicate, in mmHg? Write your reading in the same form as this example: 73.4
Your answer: 30
